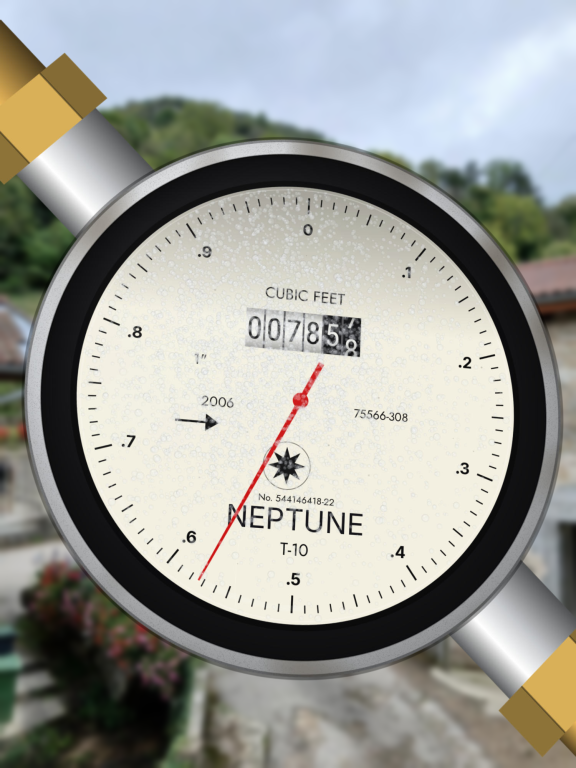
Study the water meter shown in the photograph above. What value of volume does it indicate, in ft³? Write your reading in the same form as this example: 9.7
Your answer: 7857.57
